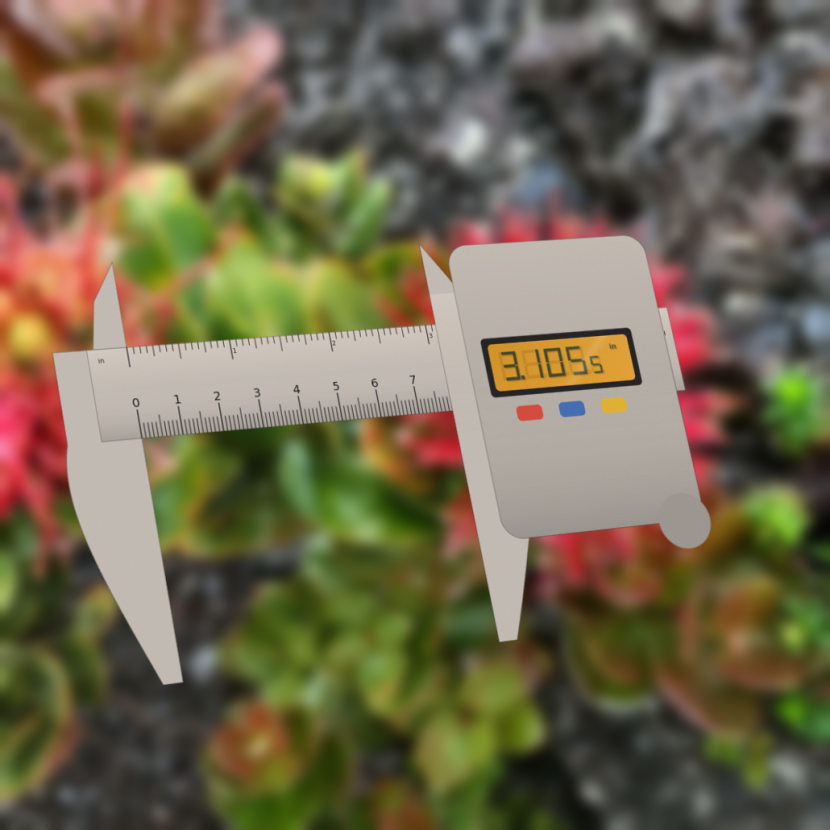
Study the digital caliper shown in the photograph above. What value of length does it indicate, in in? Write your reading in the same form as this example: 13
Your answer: 3.1055
